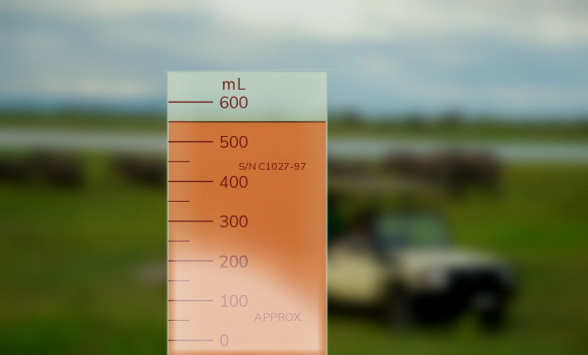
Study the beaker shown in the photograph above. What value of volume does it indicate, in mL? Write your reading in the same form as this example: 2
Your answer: 550
